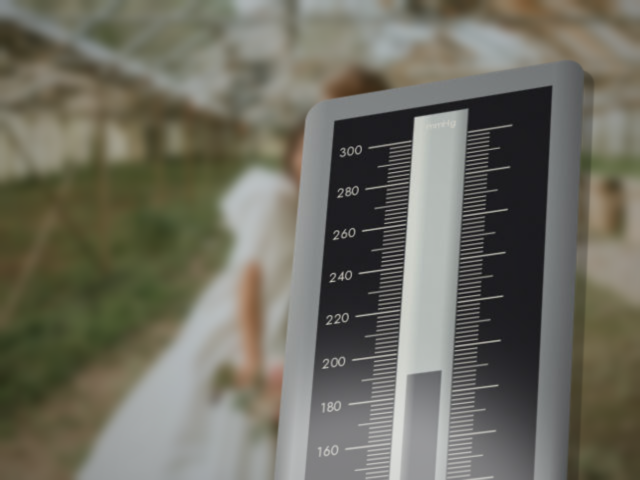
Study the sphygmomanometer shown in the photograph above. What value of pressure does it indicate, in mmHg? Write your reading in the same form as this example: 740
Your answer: 190
